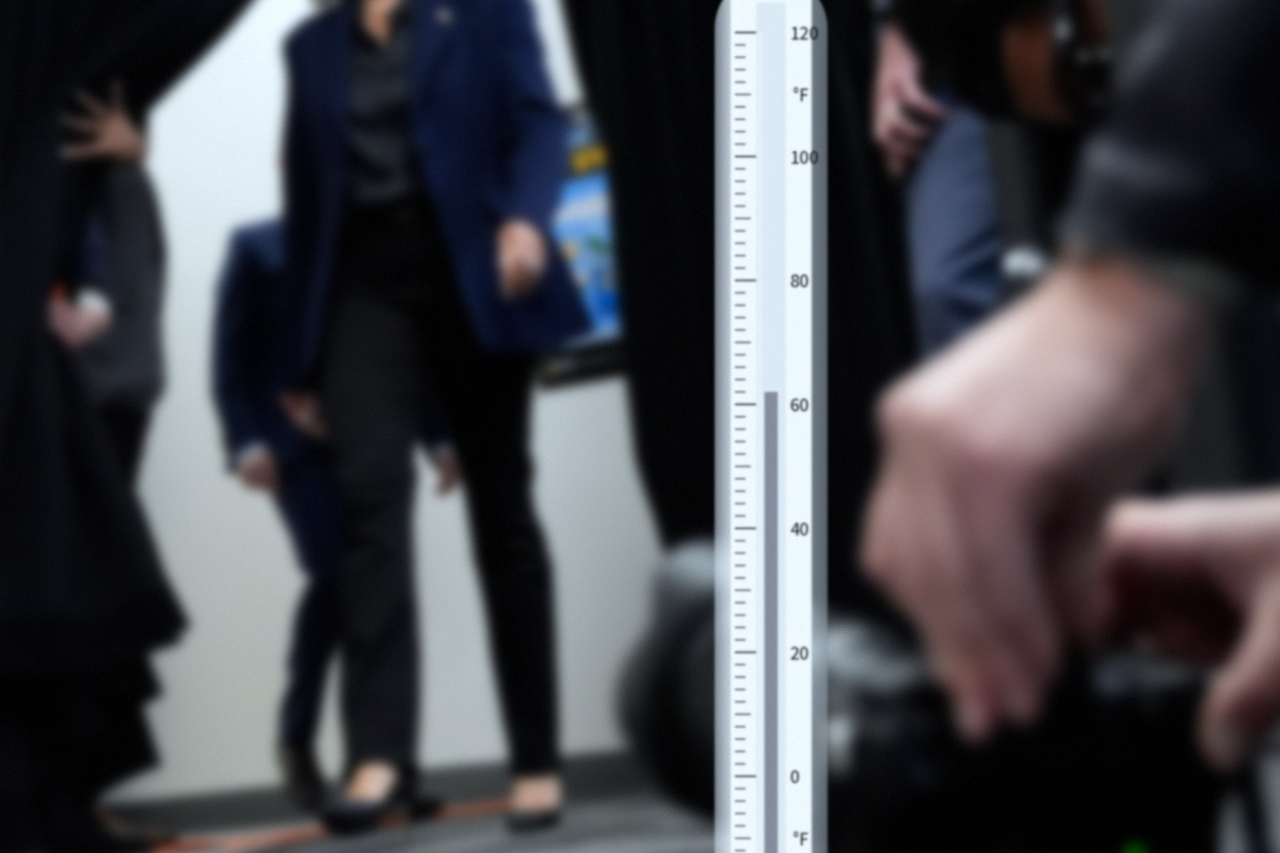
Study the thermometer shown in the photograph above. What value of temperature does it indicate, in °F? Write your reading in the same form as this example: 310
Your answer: 62
